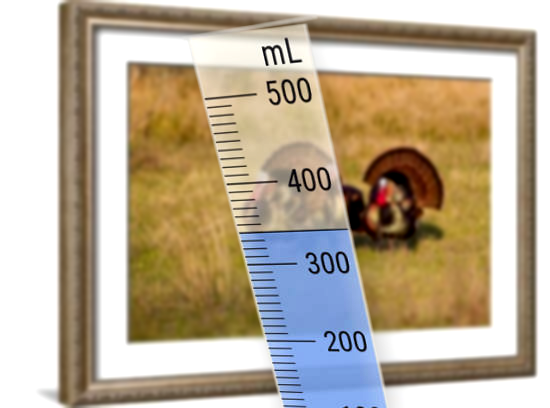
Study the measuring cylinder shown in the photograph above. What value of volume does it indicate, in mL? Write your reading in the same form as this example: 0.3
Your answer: 340
